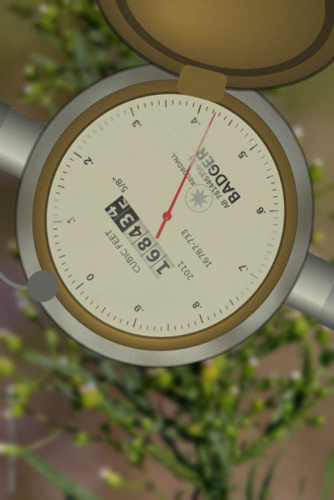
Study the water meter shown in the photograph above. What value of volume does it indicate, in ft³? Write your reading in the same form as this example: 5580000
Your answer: 168434.42
